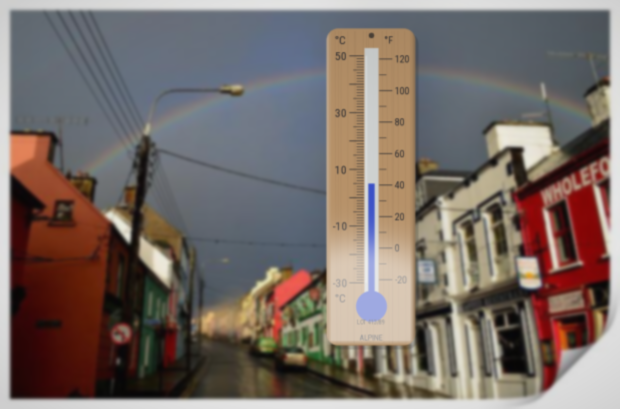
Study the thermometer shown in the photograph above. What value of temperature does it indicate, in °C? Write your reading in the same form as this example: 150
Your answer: 5
